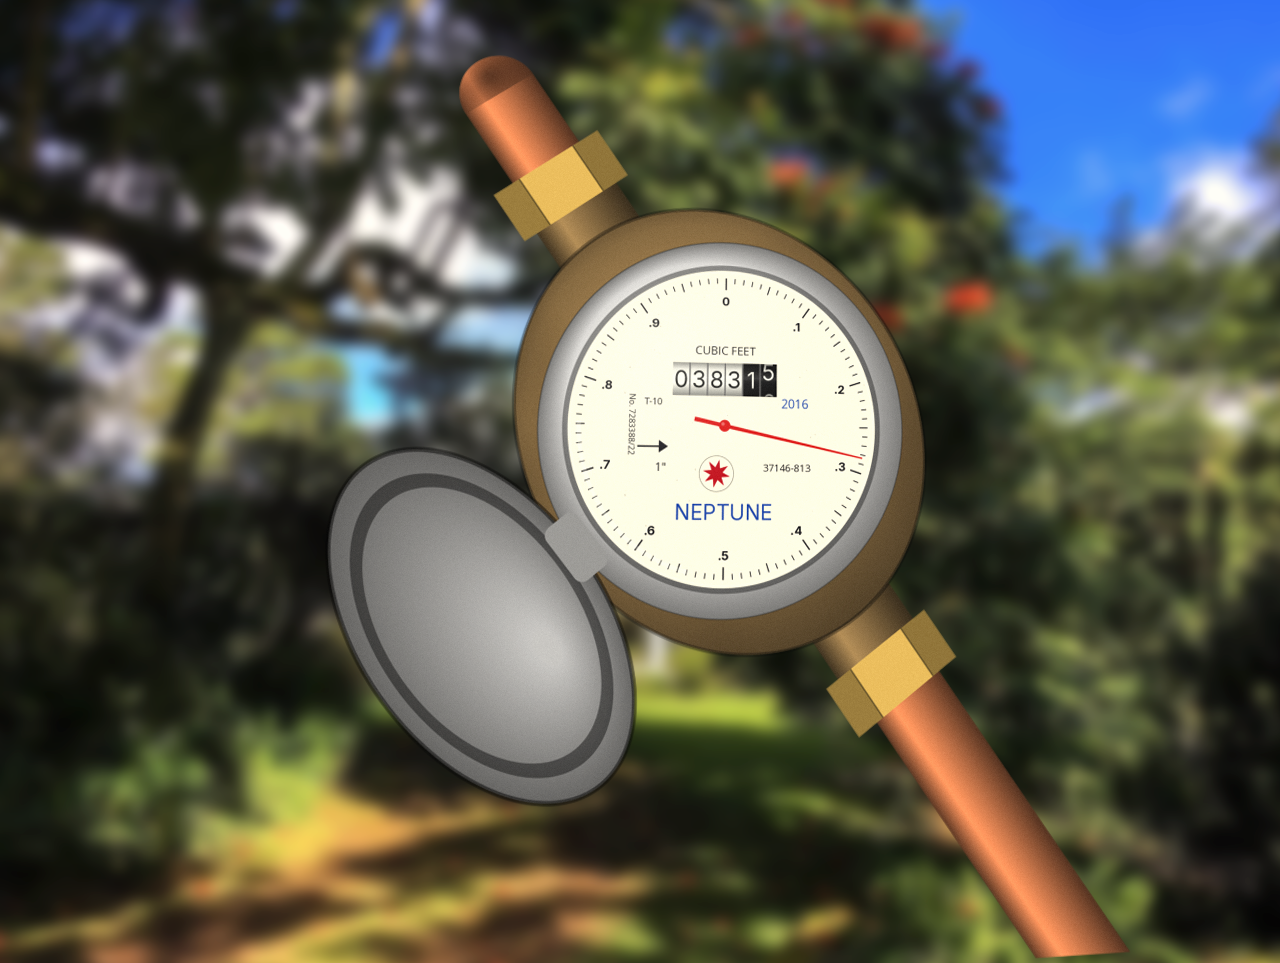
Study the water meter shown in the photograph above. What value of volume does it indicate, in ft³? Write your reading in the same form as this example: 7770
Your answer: 38315.28
